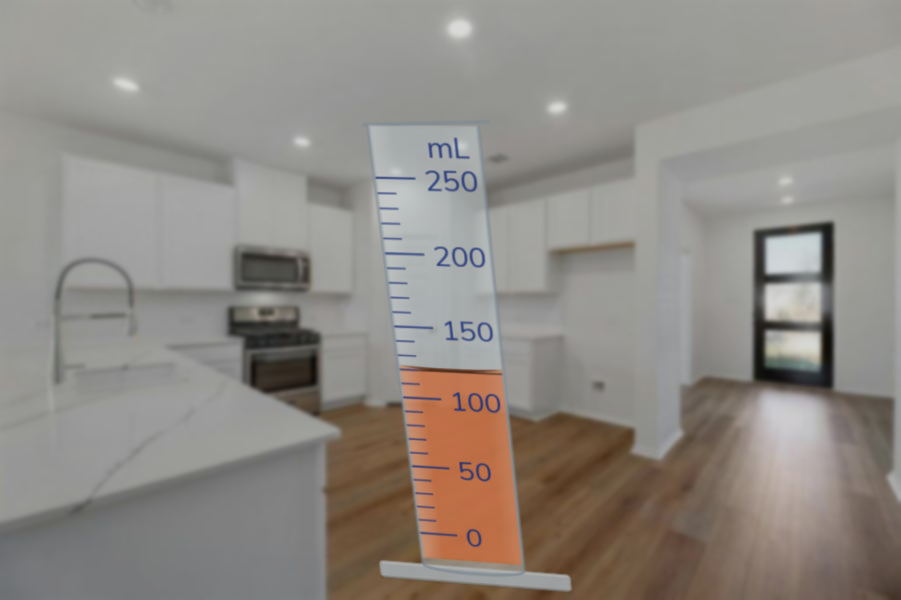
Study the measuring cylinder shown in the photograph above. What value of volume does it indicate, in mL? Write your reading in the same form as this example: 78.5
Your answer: 120
